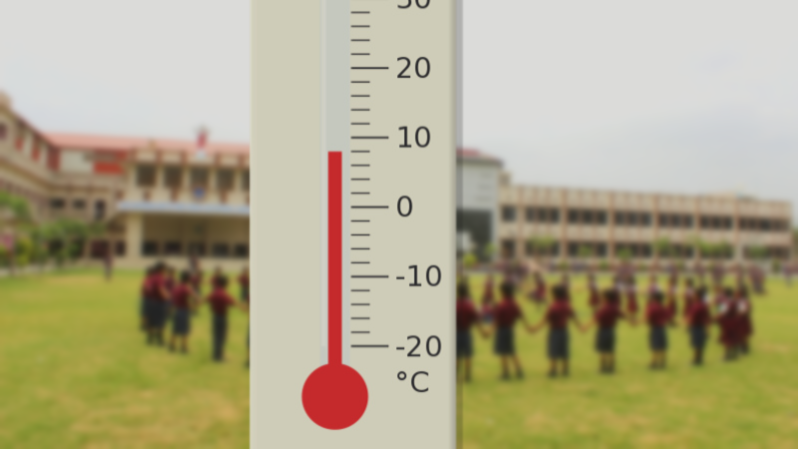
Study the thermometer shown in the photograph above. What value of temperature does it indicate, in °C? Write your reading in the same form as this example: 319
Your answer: 8
